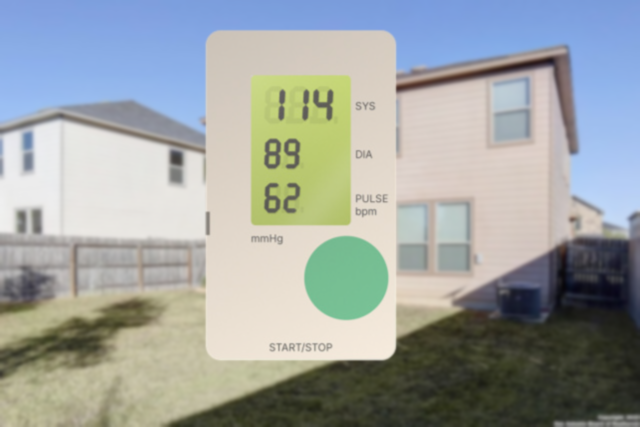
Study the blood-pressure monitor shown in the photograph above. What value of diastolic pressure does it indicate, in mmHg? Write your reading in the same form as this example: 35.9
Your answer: 89
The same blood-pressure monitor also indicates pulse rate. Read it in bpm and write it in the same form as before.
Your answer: 62
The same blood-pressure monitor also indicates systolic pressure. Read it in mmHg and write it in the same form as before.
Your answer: 114
